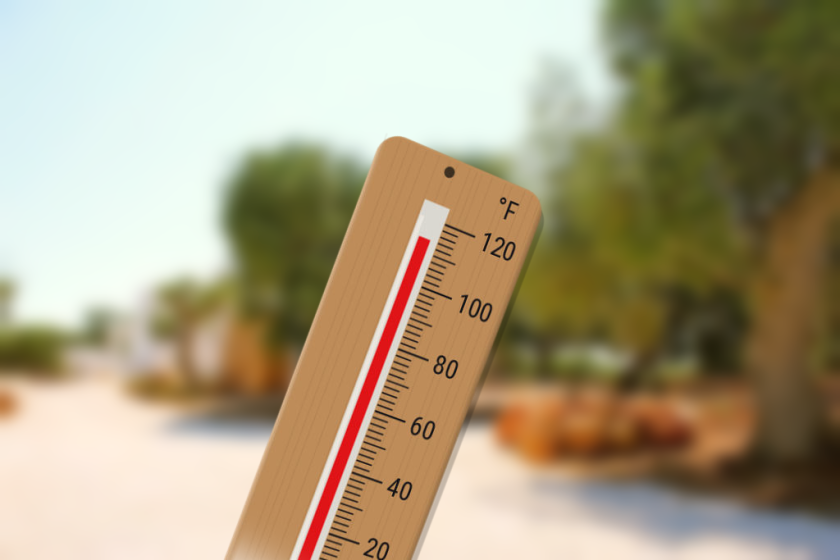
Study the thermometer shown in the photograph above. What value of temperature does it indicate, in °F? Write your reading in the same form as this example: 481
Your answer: 114
